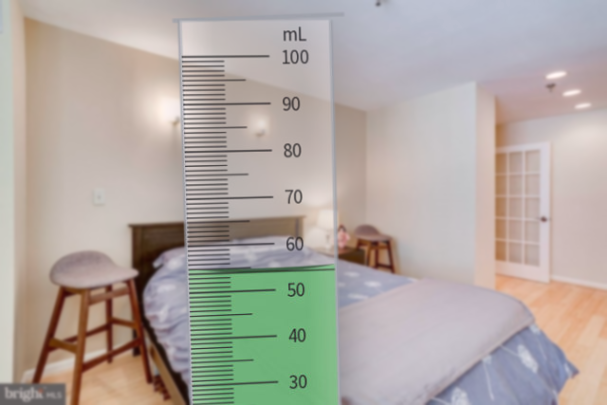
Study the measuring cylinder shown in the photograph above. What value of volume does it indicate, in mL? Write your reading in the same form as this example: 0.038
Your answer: 54
